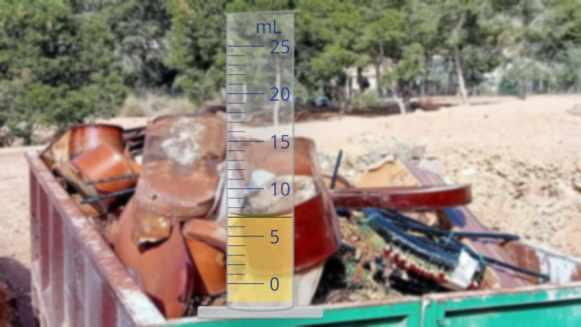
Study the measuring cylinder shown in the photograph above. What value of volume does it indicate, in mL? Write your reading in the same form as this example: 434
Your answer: 7
